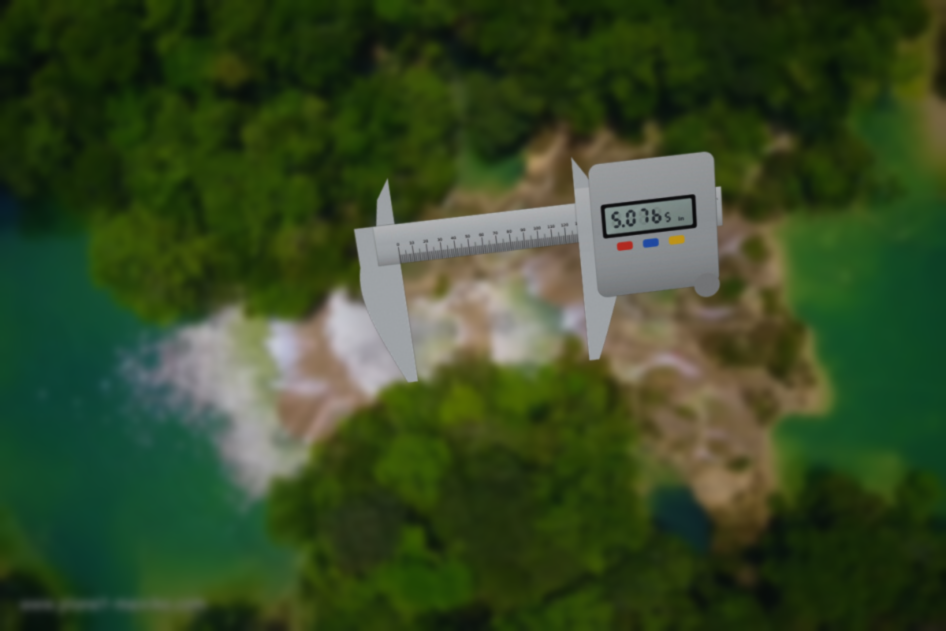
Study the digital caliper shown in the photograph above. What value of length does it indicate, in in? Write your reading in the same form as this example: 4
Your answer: 5.0765
